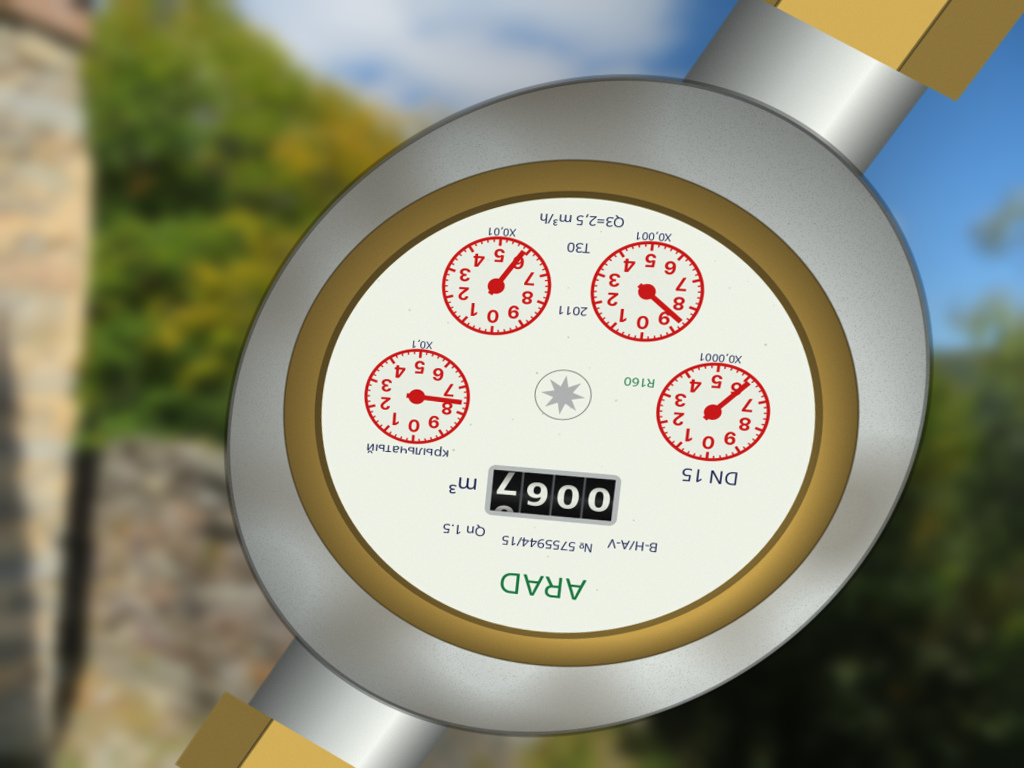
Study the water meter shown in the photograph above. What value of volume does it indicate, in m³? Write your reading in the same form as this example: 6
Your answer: 66.7586
